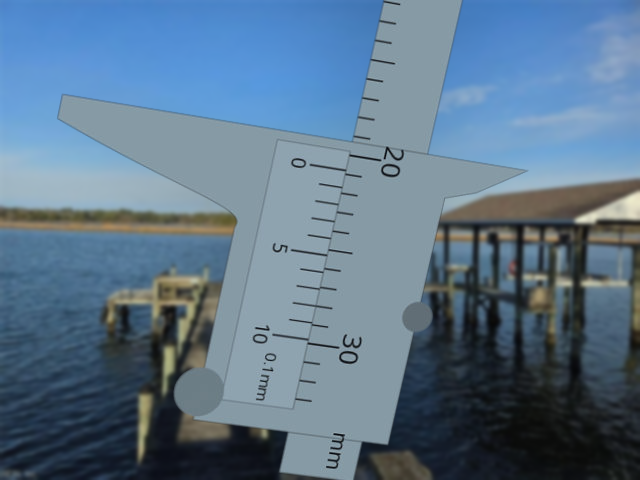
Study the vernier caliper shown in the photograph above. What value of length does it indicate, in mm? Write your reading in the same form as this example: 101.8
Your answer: 20.8
